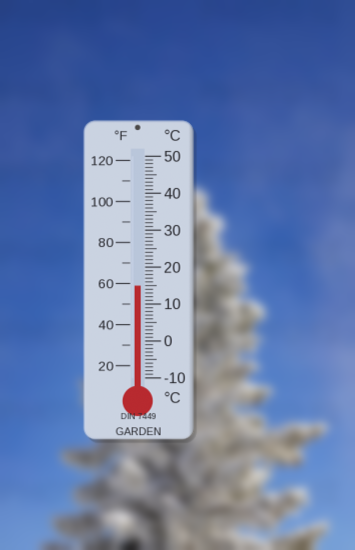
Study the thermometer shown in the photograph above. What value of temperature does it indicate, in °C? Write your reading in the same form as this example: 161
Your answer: 15
